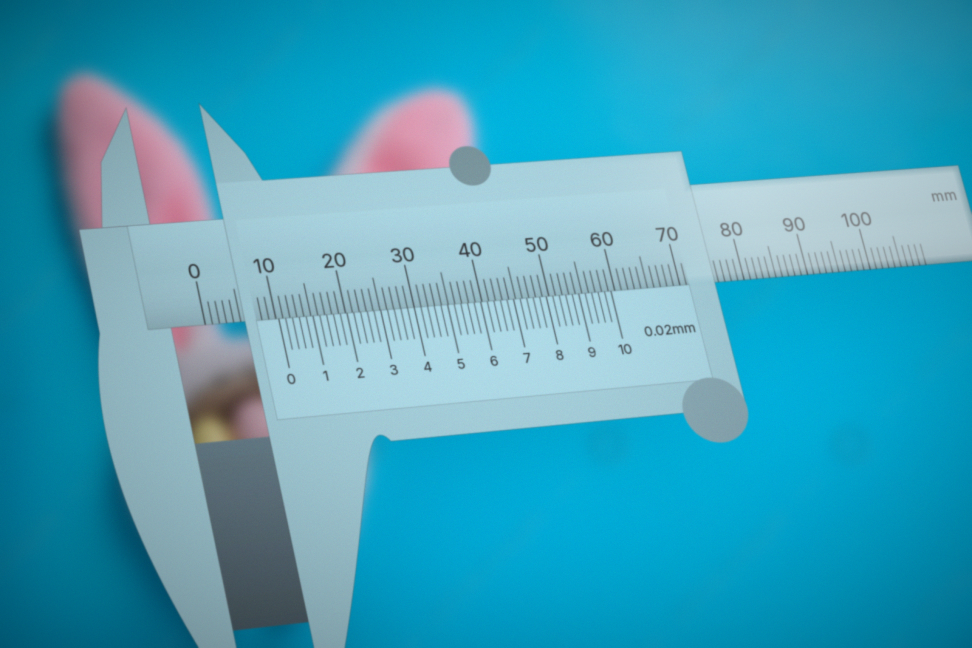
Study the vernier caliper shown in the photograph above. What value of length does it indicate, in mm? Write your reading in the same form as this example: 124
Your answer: 10.4
